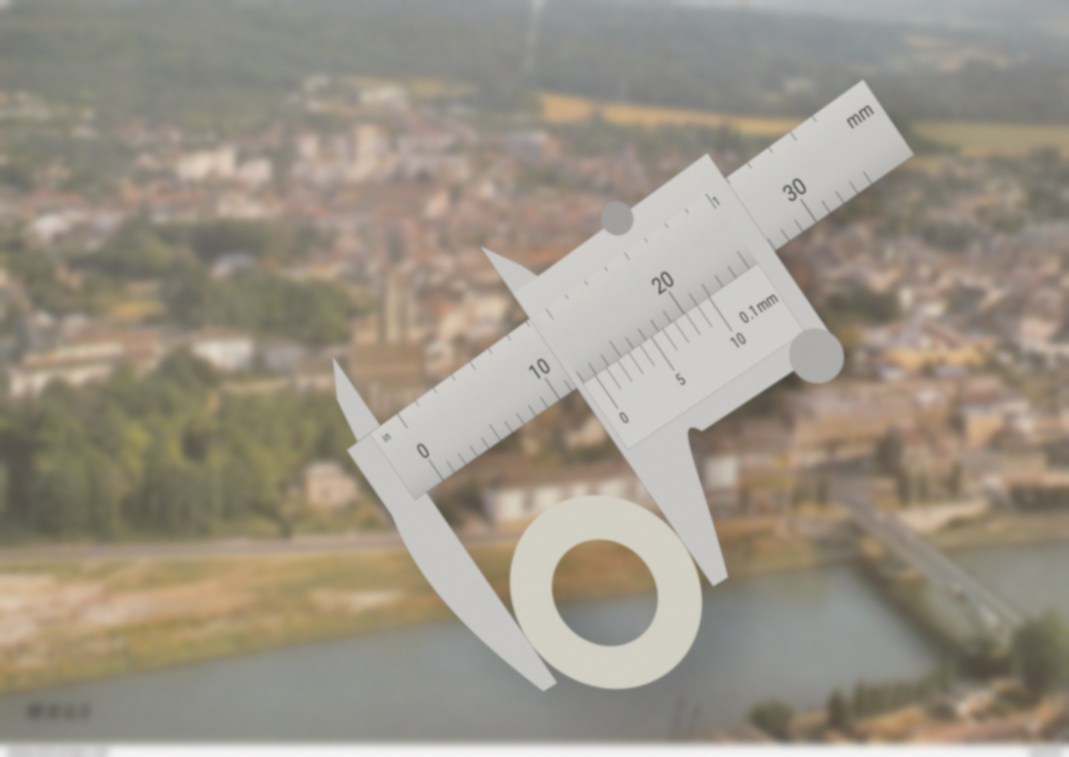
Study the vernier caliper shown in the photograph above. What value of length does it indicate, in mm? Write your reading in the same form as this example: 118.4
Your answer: 12.9
